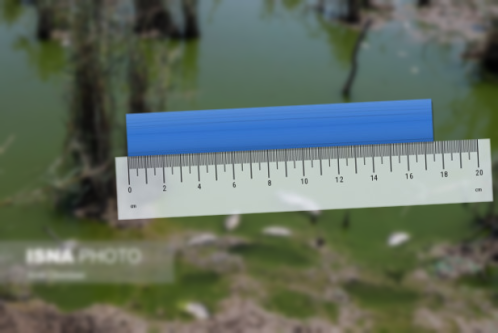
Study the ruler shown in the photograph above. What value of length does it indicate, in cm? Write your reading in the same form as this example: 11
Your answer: 17.5
